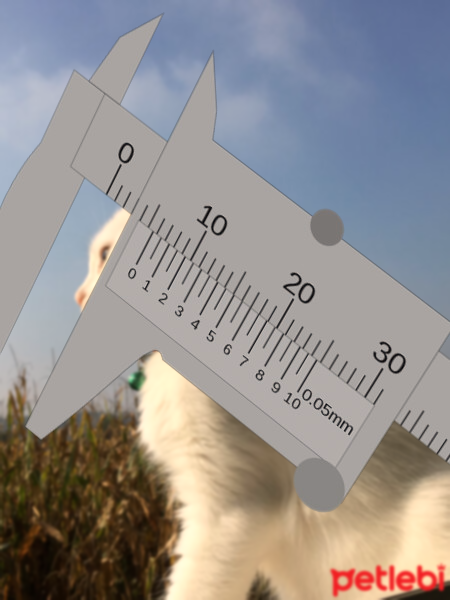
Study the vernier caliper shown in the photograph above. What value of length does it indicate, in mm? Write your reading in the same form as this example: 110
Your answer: 5.6
